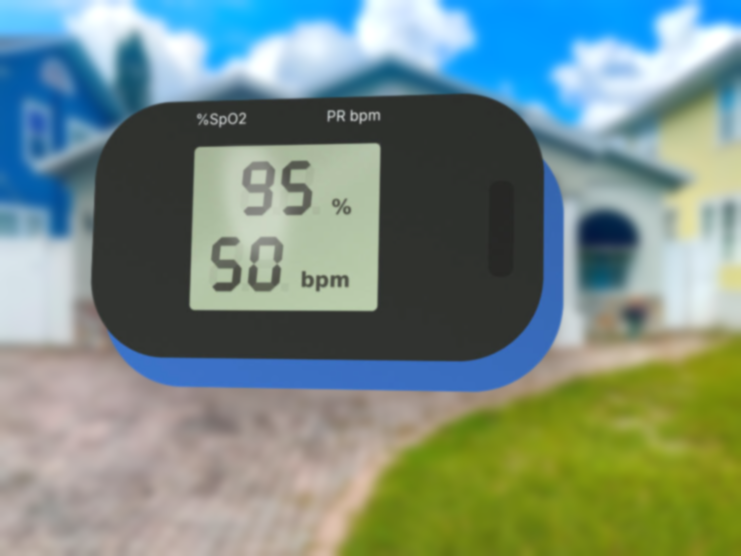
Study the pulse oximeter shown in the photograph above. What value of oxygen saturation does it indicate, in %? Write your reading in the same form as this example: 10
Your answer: 95
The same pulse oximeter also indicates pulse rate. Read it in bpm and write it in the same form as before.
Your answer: 50
